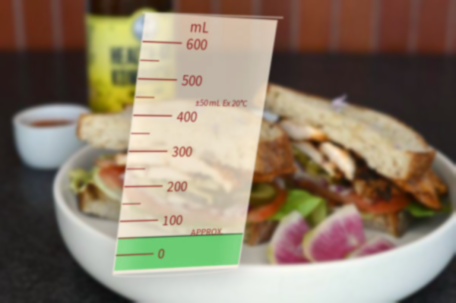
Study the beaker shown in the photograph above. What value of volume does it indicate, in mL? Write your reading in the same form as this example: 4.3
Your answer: 50
